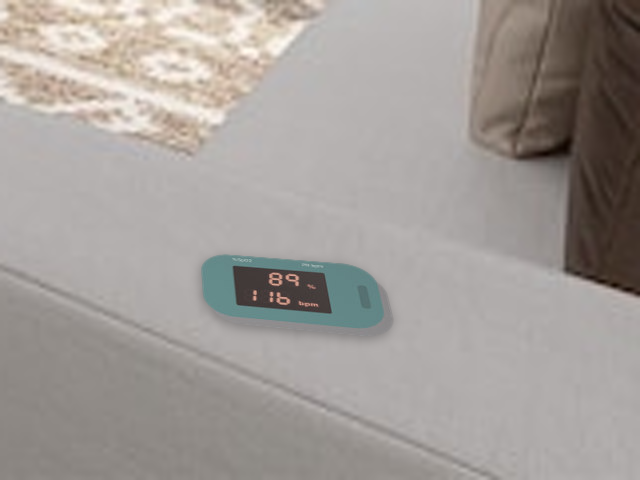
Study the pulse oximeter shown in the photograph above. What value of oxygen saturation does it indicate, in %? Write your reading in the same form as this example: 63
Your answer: 89
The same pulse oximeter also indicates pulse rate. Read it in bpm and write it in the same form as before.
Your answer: 116
